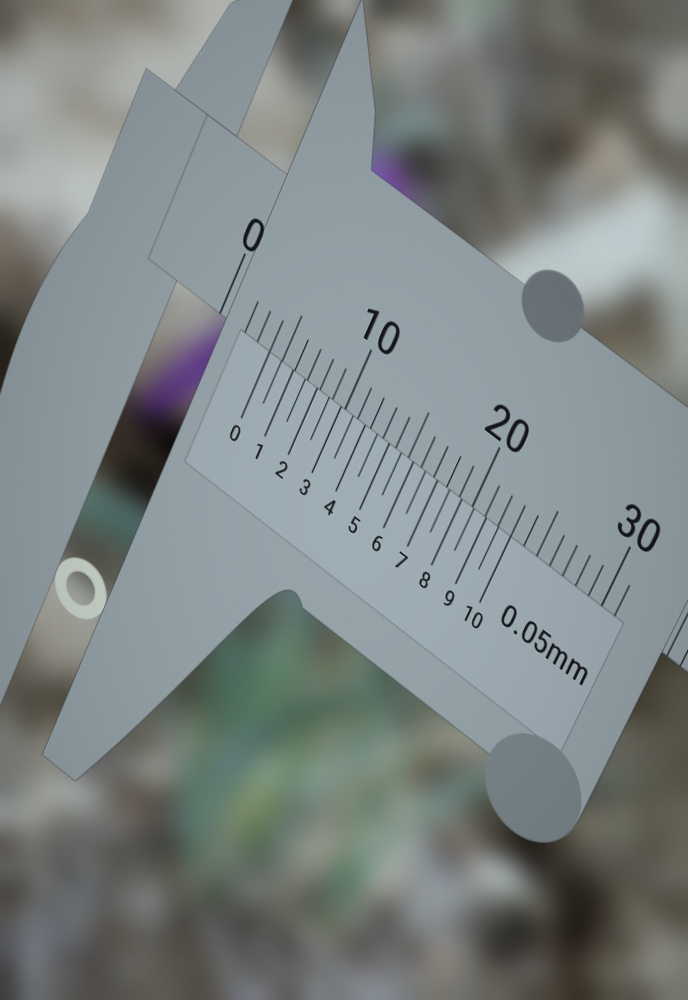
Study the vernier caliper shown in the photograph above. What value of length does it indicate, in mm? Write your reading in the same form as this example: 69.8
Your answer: 4.0
